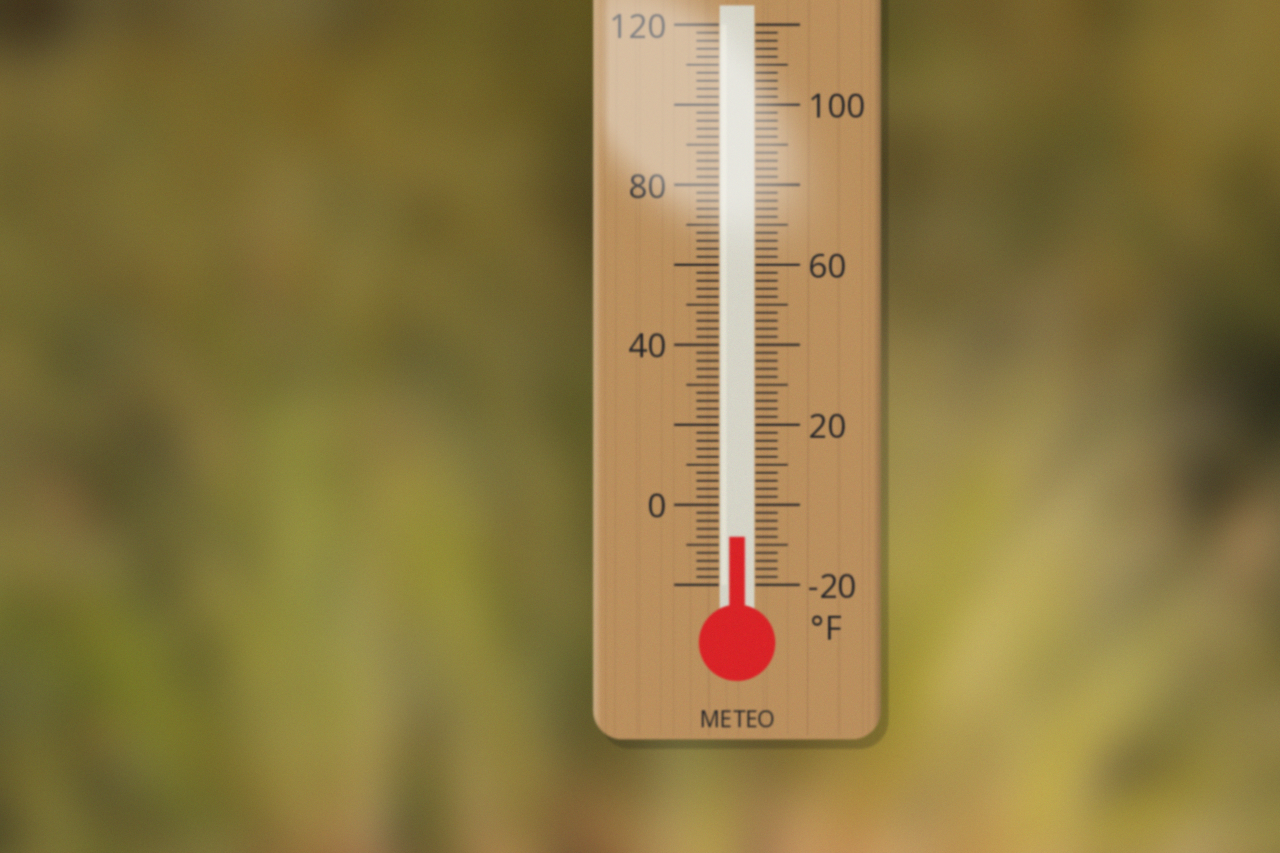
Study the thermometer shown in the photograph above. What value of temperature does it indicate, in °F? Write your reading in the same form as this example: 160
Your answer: -8
